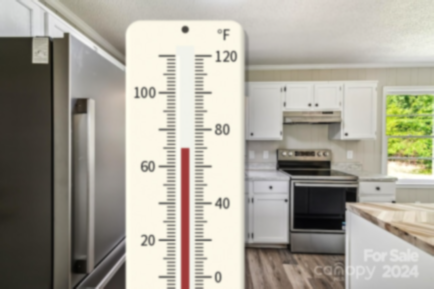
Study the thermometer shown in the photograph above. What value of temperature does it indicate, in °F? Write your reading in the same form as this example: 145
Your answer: 70
